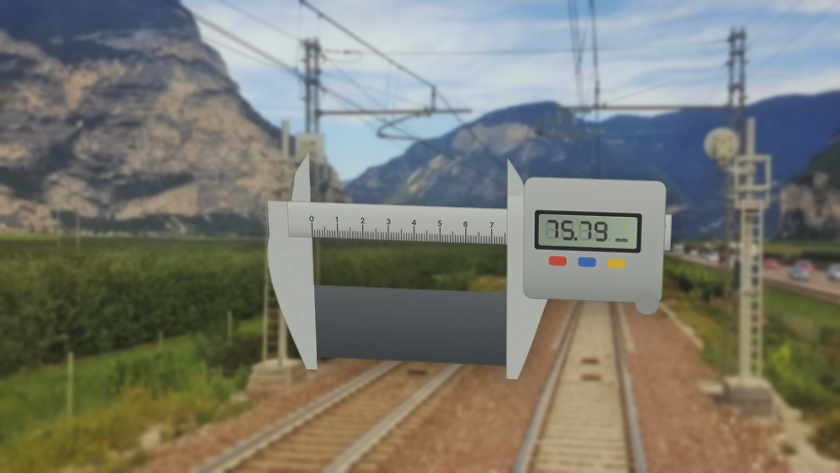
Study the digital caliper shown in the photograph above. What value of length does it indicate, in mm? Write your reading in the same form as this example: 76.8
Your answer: 75.79
